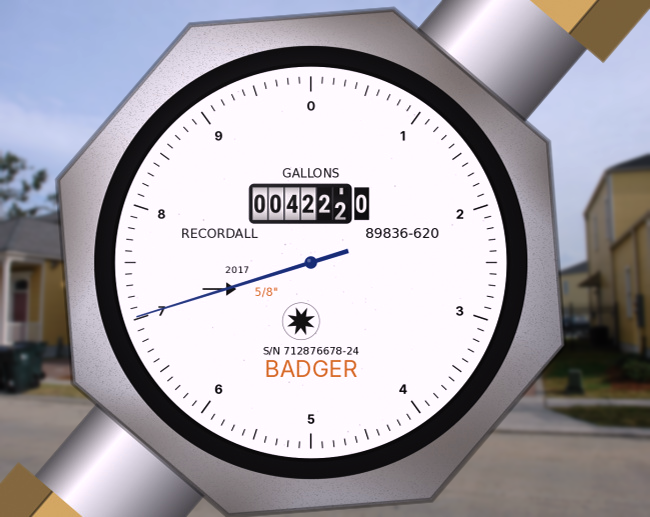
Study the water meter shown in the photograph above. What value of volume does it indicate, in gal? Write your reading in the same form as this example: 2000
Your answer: 42217.0
